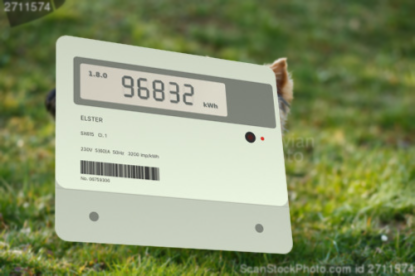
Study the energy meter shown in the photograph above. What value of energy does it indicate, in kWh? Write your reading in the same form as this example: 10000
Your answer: 96832
